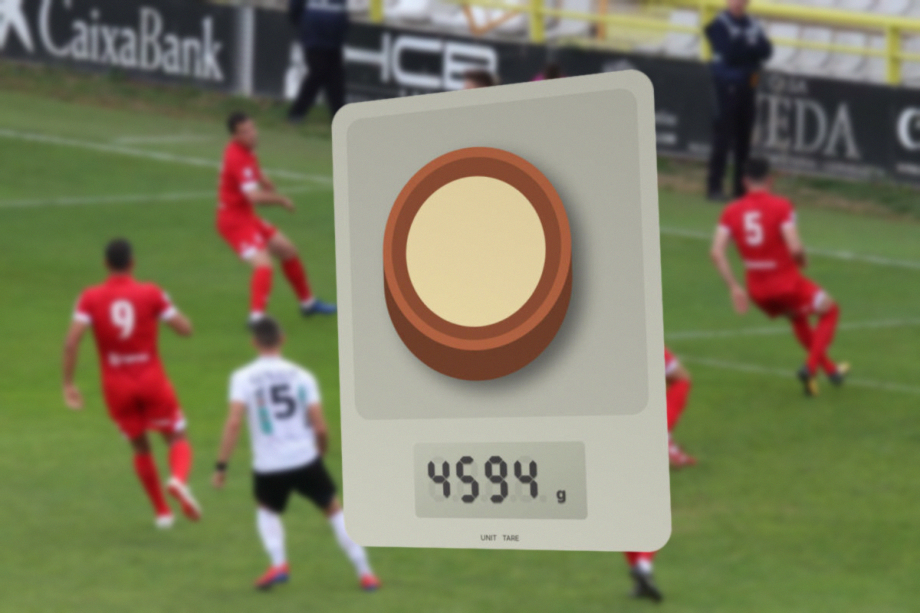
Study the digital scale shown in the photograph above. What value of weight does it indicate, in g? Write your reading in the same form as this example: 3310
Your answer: 4594
